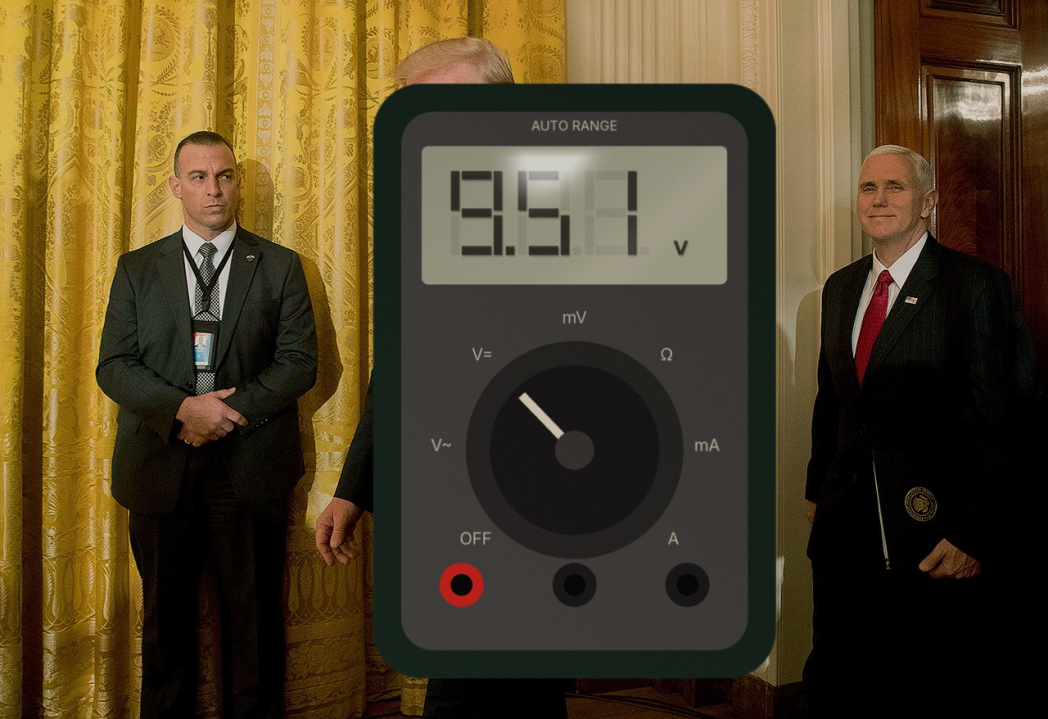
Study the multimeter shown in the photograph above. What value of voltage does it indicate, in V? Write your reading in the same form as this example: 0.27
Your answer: 9.51
